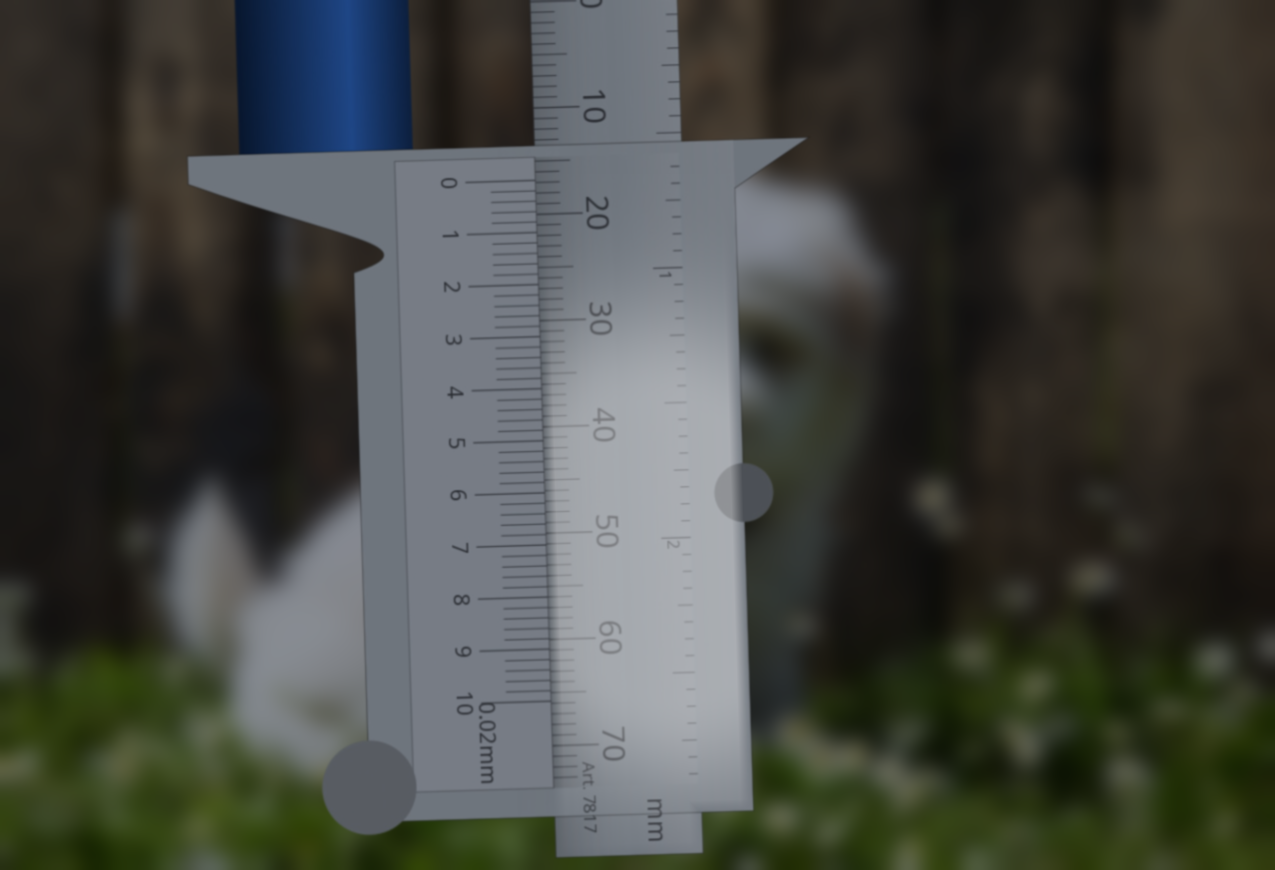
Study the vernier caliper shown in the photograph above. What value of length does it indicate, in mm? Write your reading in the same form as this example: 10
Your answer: 16.8
